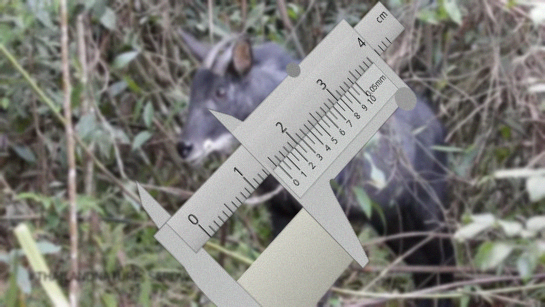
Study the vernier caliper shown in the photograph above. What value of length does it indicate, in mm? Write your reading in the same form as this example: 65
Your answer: 15.4
